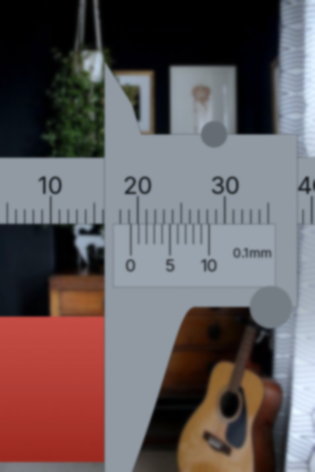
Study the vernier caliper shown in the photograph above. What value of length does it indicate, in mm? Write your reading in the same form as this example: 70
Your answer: 19.2
